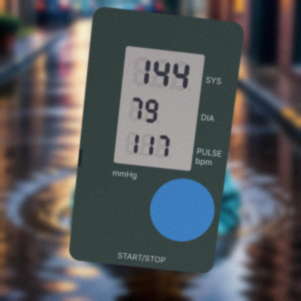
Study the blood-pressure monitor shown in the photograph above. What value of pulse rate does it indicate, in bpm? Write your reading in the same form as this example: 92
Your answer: 117
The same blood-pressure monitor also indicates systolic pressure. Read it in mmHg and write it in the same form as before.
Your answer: 144
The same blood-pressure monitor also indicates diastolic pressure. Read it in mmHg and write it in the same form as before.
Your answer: 79
